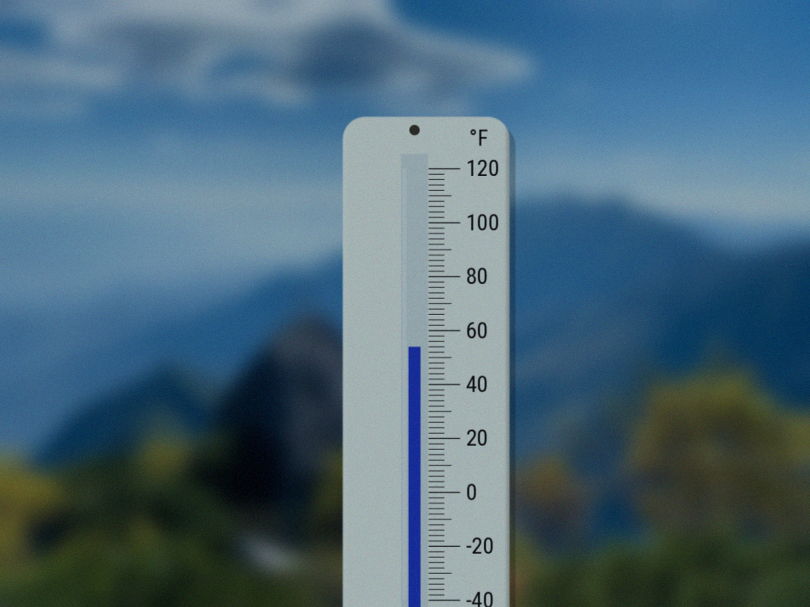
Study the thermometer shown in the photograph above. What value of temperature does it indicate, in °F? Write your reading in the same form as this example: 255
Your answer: 54
